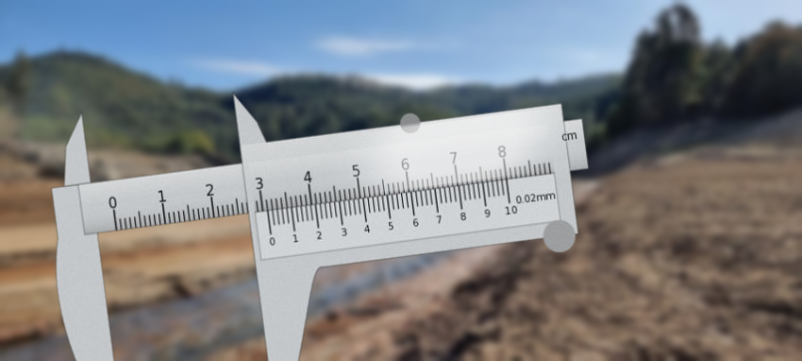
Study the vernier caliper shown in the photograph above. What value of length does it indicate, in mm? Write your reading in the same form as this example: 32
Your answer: 31.0
